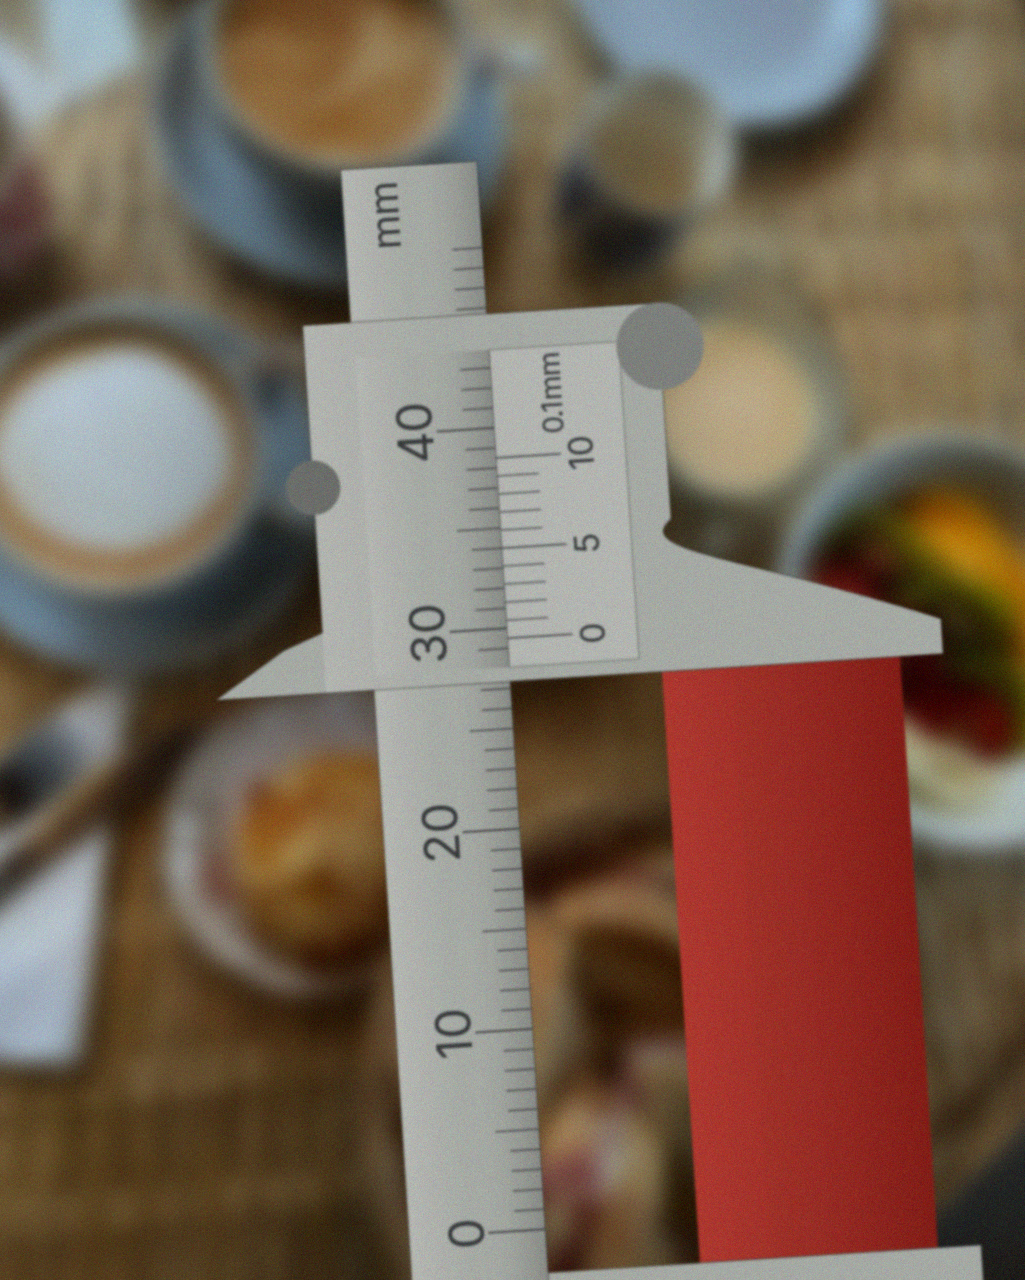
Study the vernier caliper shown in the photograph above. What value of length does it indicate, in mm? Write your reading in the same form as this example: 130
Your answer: 29.5
